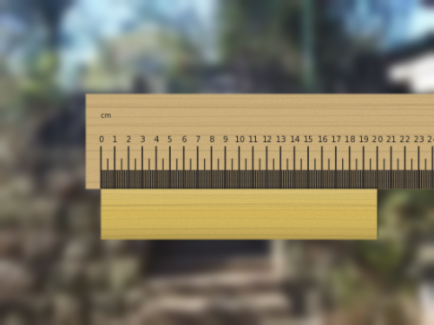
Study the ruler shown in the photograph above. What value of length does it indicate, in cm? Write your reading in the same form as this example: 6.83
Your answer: 20
